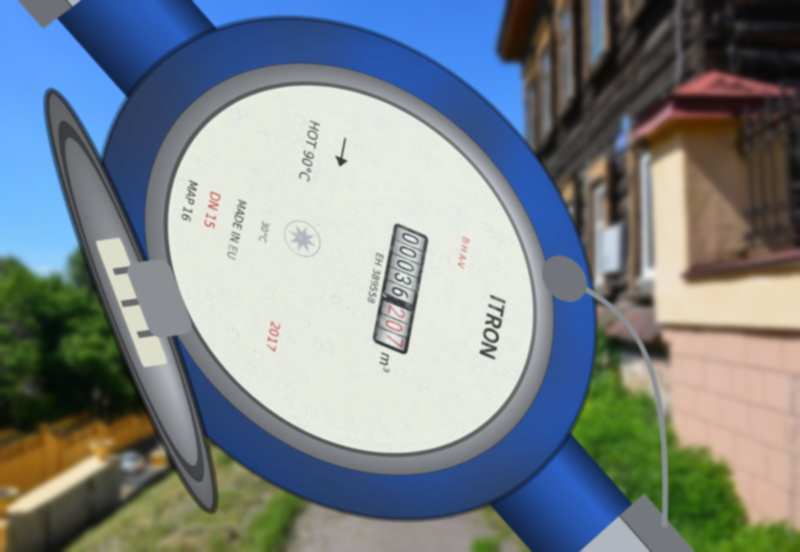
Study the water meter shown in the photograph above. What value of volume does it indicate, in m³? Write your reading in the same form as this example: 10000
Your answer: 36.207
